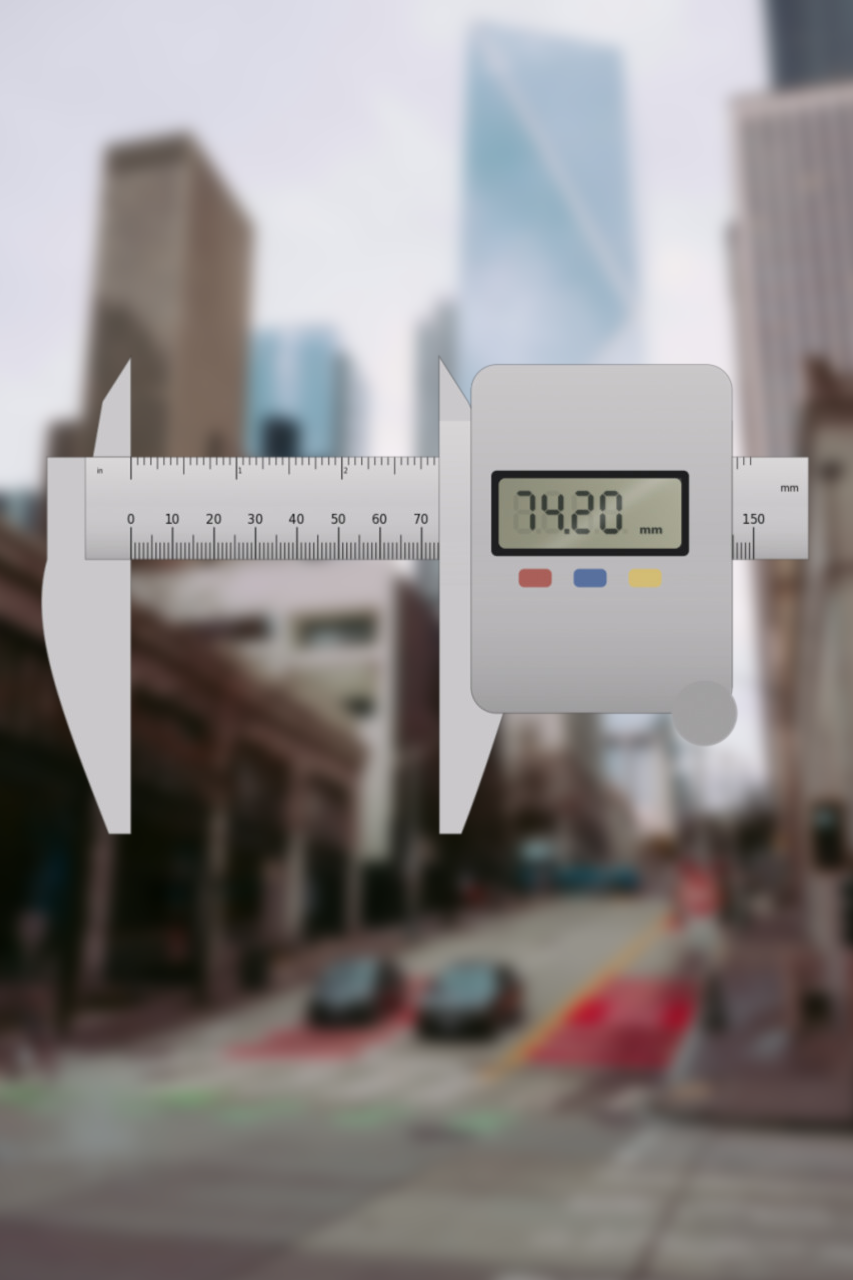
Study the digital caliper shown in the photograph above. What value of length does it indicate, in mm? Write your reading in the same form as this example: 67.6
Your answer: 74.20
